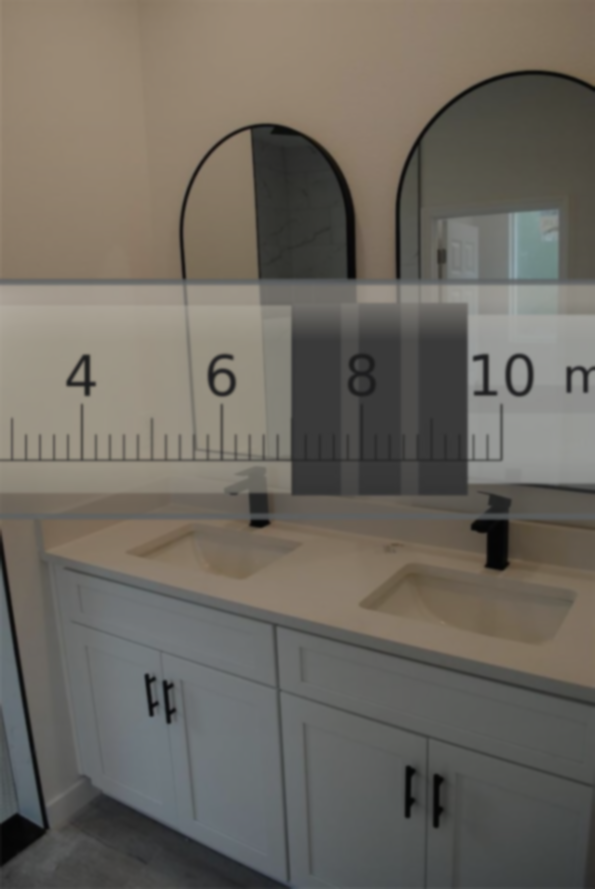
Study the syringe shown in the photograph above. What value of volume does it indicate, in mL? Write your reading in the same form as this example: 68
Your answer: 7
